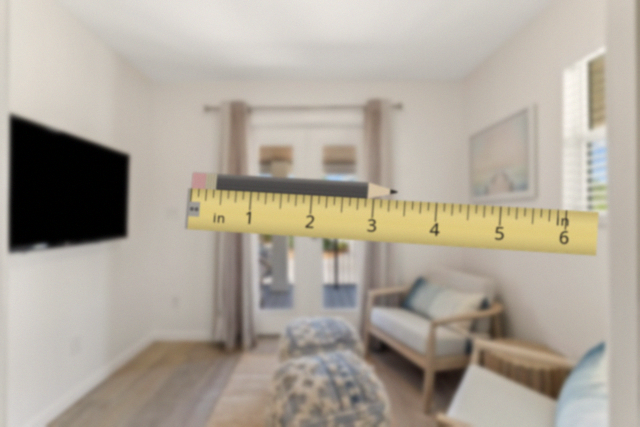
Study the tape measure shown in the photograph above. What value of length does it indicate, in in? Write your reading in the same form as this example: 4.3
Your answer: 3.375
